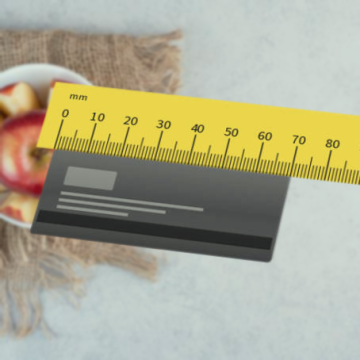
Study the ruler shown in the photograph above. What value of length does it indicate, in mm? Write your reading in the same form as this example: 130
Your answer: 70
